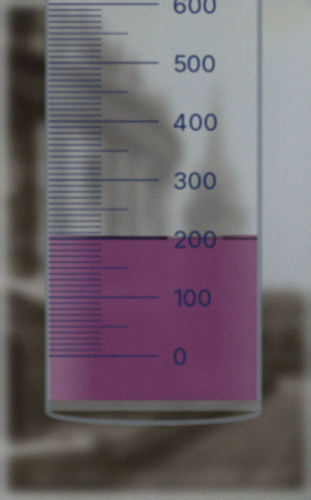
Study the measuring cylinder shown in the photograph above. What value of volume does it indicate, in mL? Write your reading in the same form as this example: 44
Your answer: 200
